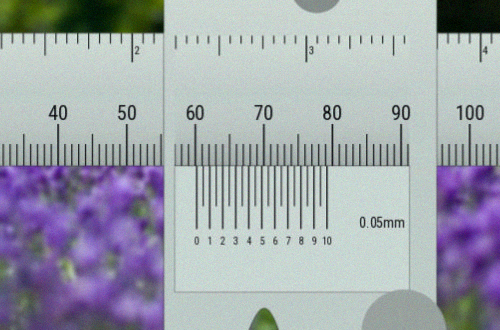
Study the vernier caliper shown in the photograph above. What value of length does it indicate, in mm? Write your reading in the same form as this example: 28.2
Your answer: 60.2
